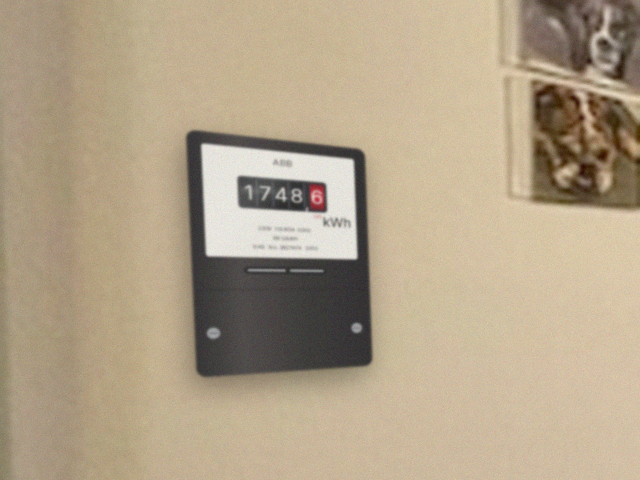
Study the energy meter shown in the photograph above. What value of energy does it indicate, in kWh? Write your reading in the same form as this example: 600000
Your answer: 1748.6
